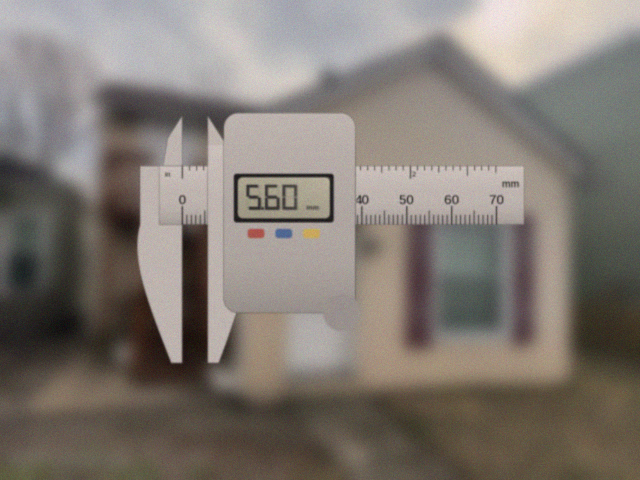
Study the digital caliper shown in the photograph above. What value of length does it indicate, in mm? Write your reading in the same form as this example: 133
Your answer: 5.60
